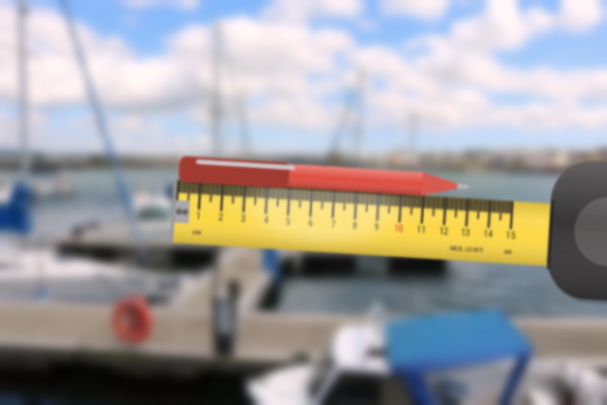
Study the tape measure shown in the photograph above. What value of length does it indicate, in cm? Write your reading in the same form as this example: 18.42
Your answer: 13
